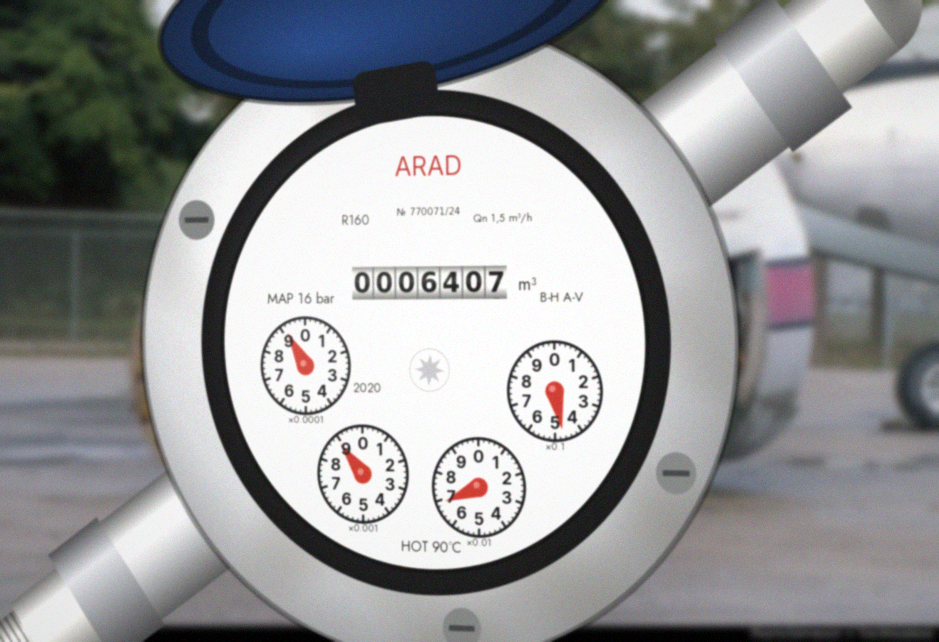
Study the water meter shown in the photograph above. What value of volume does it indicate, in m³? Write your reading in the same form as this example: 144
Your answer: 6407.4689
